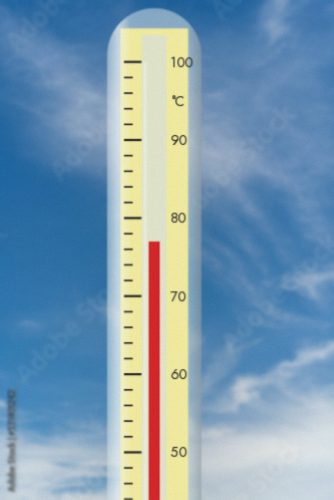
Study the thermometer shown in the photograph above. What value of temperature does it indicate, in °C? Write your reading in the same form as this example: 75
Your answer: 77
